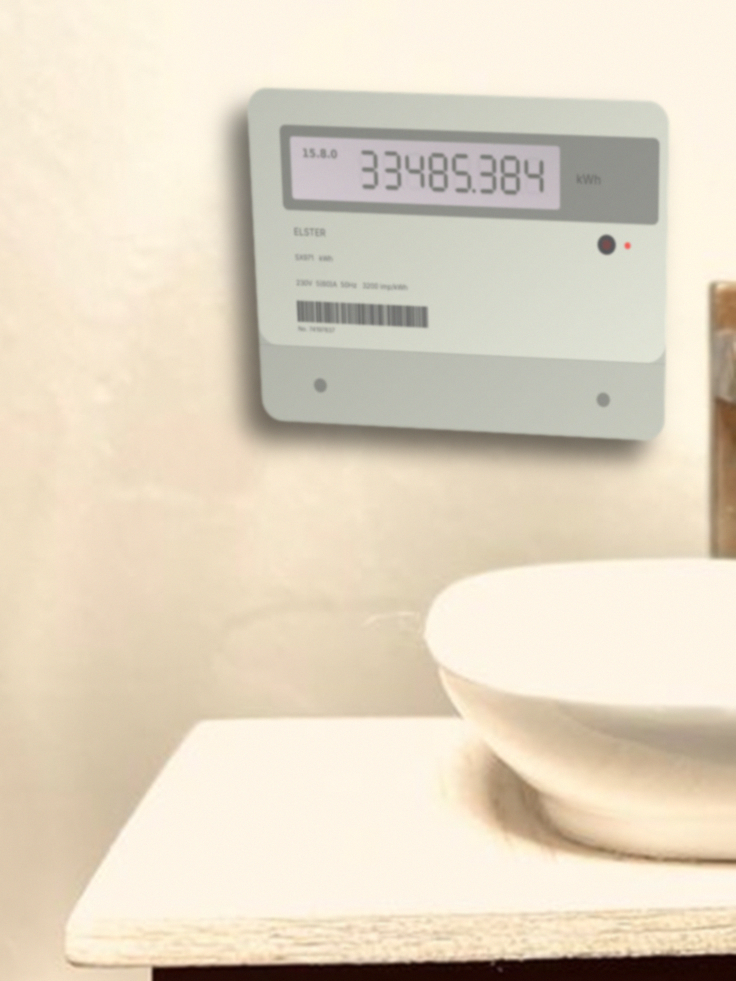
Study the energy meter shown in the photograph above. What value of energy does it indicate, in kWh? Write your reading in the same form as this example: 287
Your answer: 33485.384
